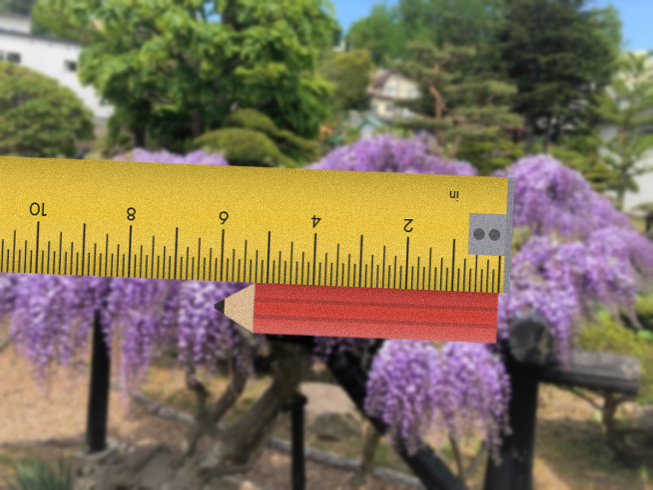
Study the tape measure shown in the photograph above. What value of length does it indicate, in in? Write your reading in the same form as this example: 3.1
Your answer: 6.125
